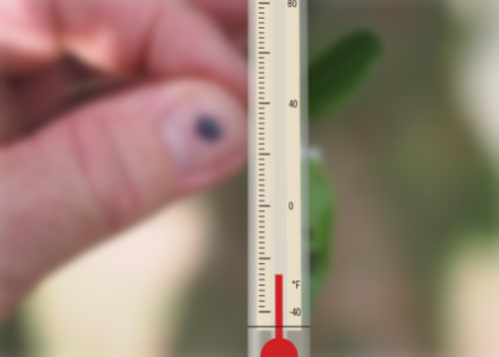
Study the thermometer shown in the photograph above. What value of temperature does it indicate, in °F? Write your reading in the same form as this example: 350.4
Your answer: -26
